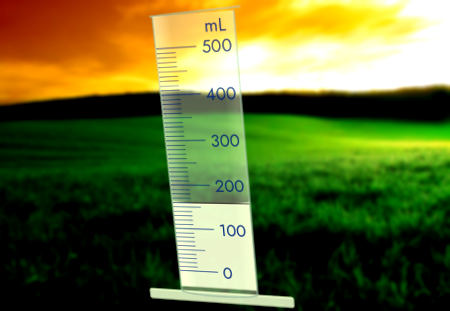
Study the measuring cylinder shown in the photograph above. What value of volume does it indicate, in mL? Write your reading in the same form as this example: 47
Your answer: 160
